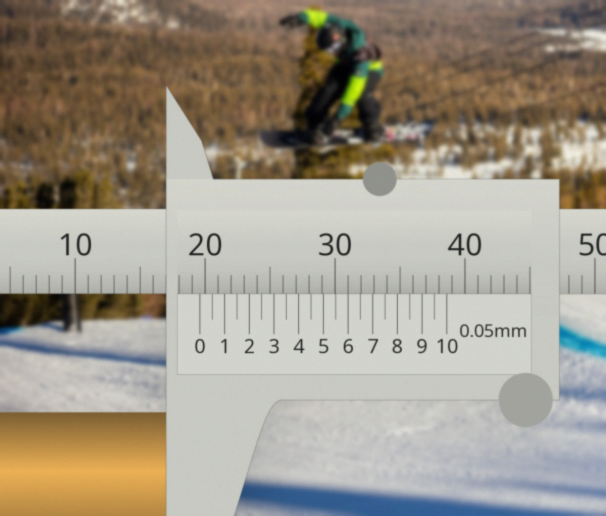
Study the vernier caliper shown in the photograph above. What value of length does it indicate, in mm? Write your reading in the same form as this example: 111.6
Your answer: 19.6
